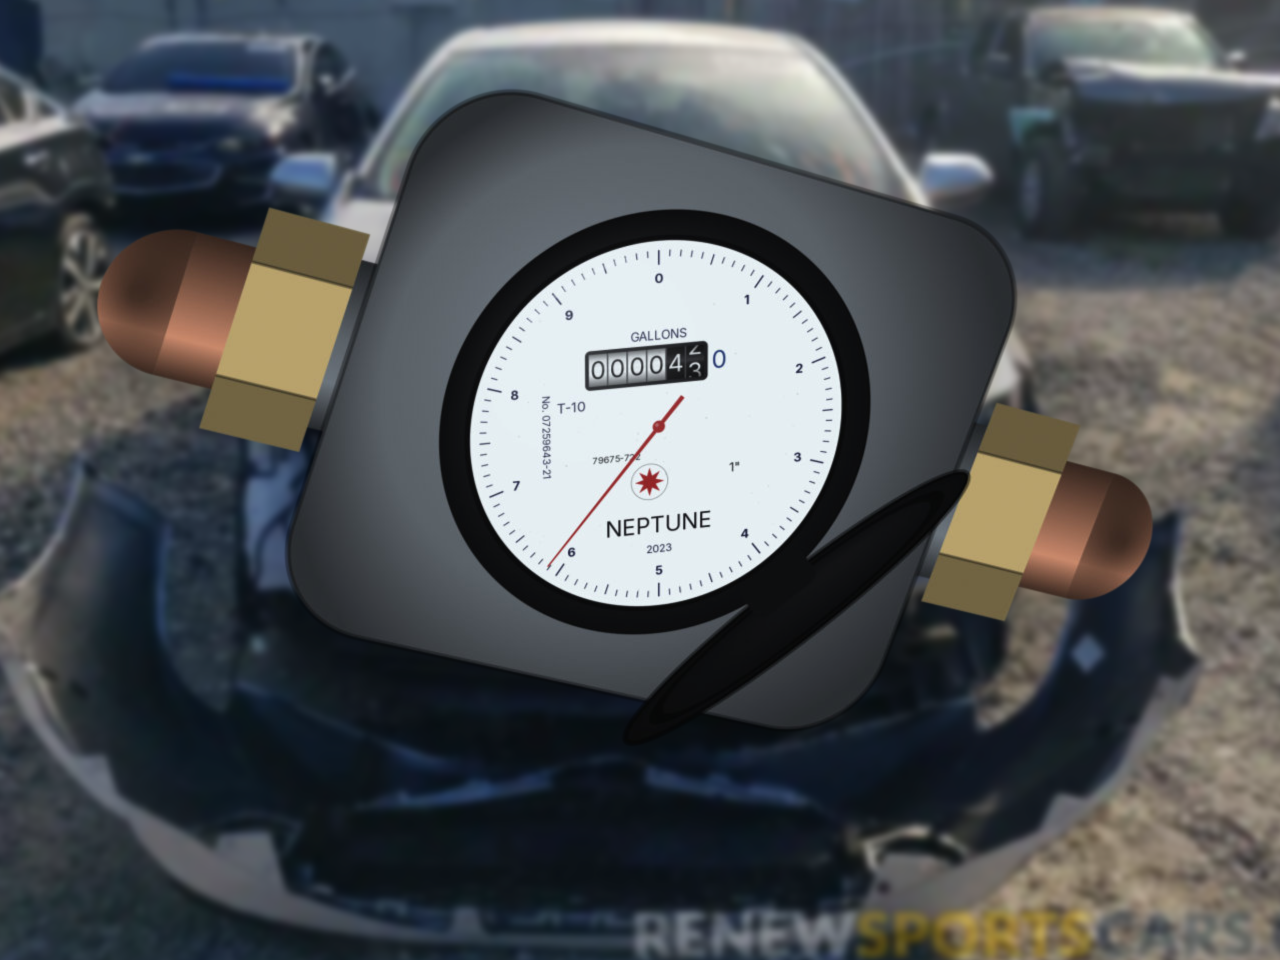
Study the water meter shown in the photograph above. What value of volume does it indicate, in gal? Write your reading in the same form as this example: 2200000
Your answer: 426.1
